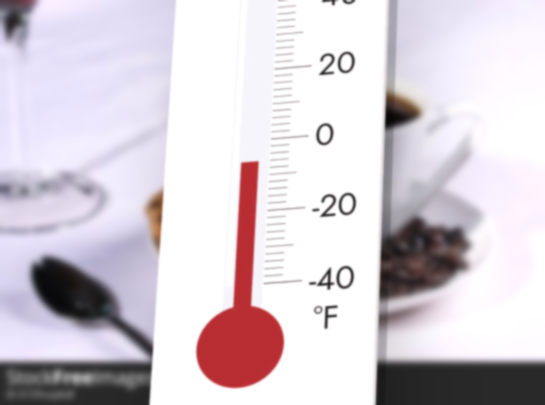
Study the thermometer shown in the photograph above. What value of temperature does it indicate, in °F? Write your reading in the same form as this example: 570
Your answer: -6
